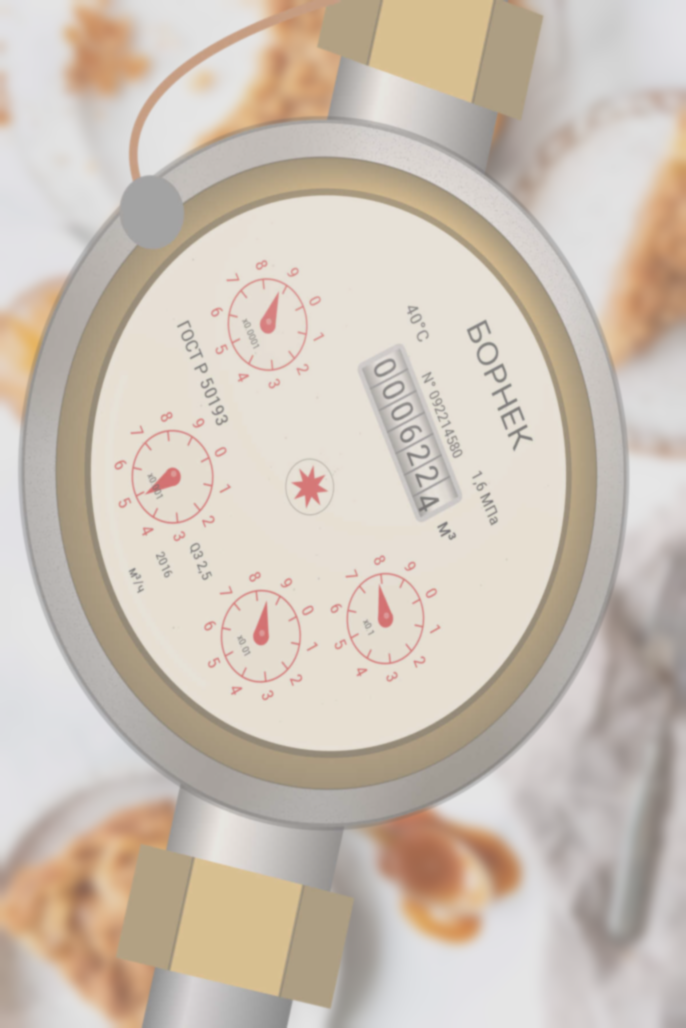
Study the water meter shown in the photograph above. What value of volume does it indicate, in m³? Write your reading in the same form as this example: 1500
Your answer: 6223.7848
